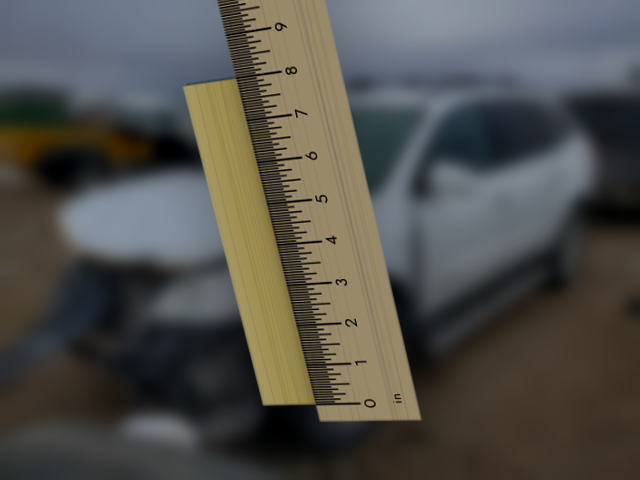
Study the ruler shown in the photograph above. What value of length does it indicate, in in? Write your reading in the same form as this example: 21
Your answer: 8
